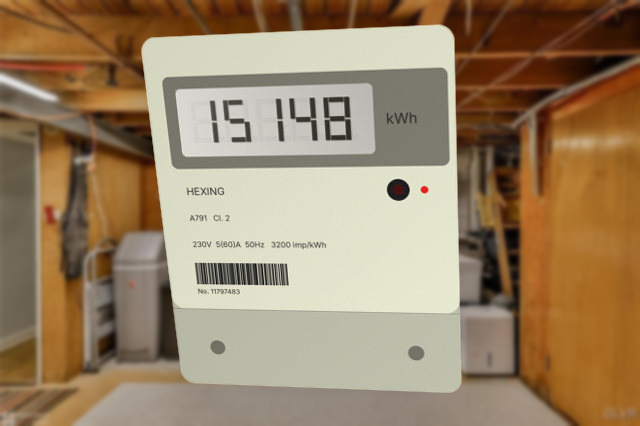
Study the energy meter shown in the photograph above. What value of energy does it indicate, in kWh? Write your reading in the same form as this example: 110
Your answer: 15148
